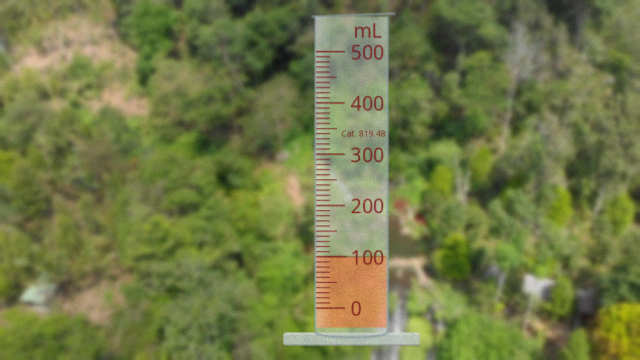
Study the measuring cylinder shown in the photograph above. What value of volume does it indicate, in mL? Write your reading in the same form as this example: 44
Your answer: 100
